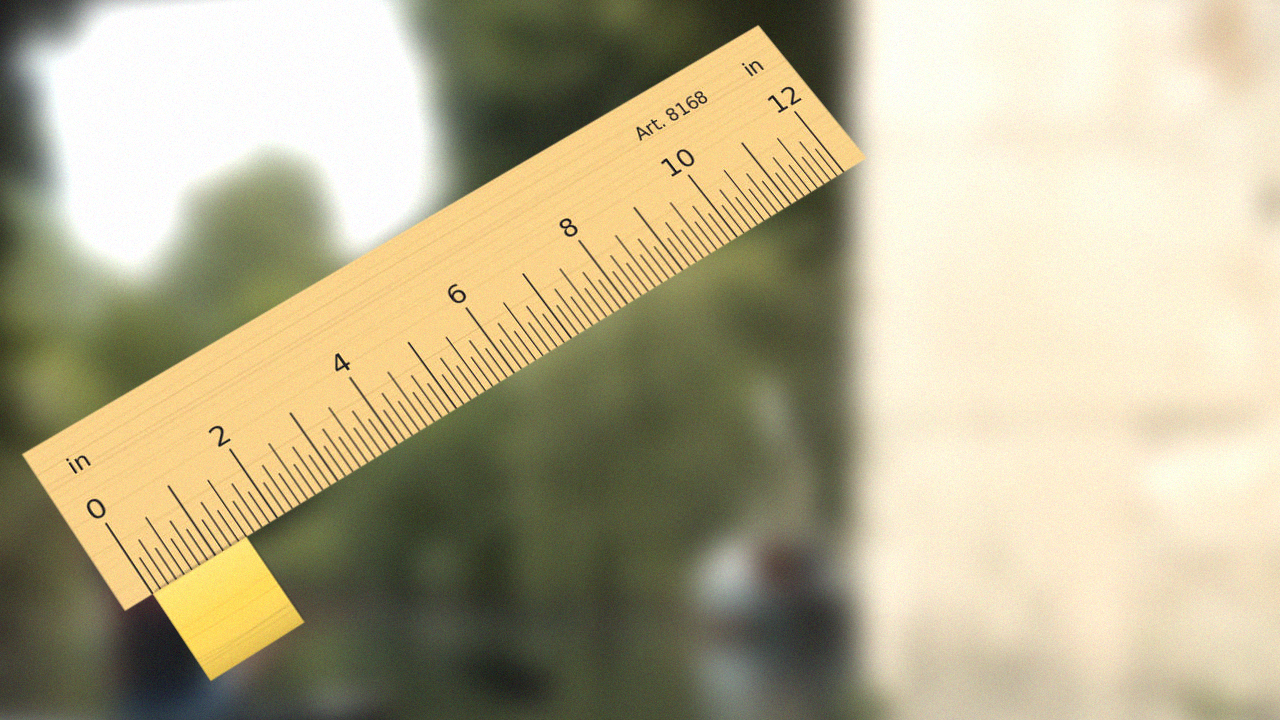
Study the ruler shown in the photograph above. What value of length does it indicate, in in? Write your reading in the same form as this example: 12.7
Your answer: 1.5
